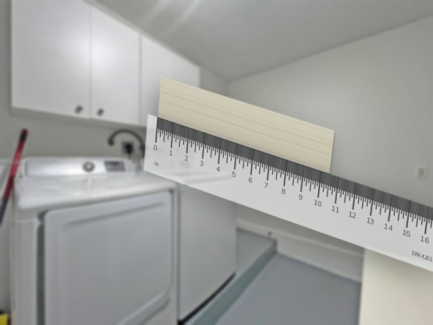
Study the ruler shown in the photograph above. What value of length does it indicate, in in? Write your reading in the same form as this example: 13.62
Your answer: 10.5
